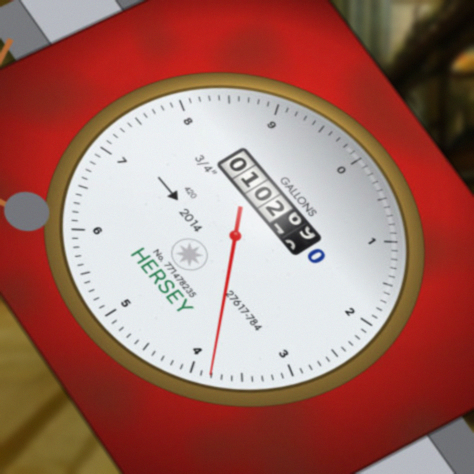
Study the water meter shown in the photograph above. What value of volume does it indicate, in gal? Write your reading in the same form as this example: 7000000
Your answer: 102693.8
